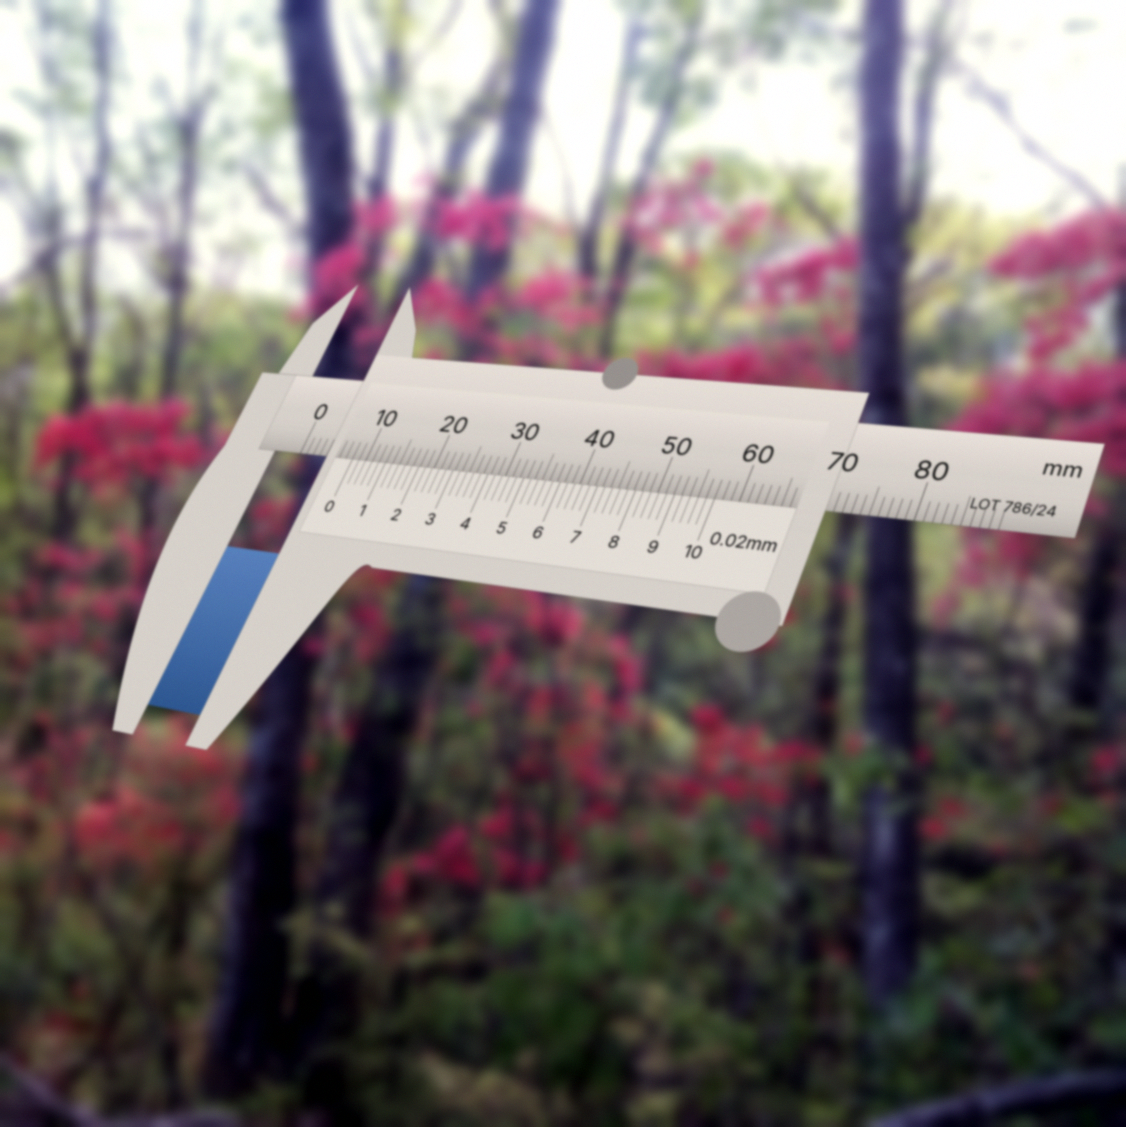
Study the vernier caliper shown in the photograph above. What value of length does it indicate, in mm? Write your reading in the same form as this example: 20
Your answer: 8.0
